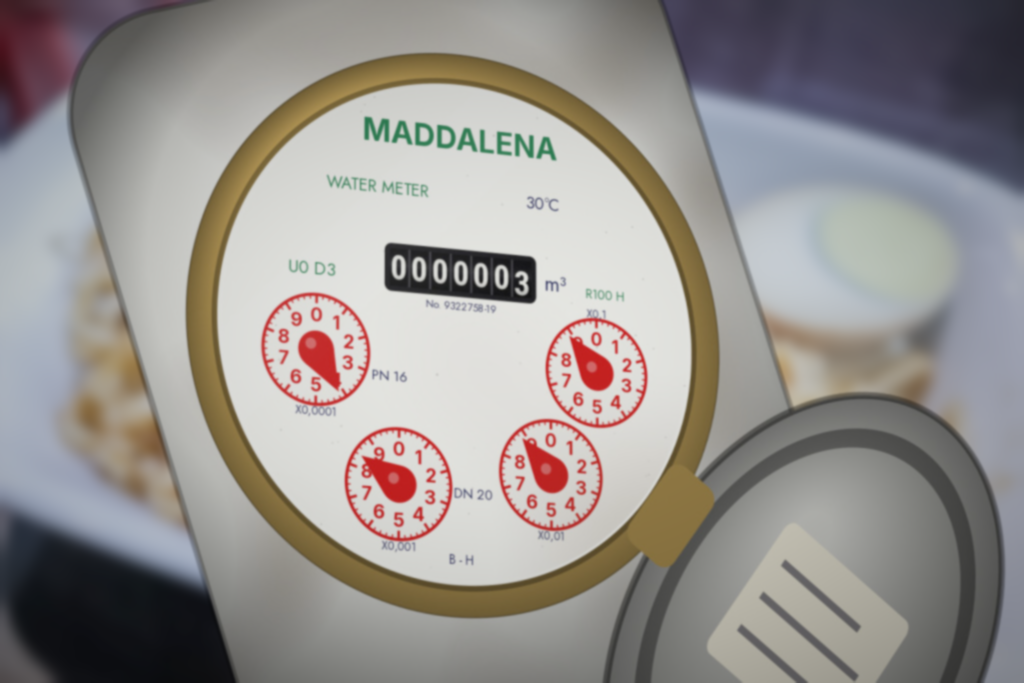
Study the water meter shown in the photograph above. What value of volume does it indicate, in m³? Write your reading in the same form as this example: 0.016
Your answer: 2.8884
